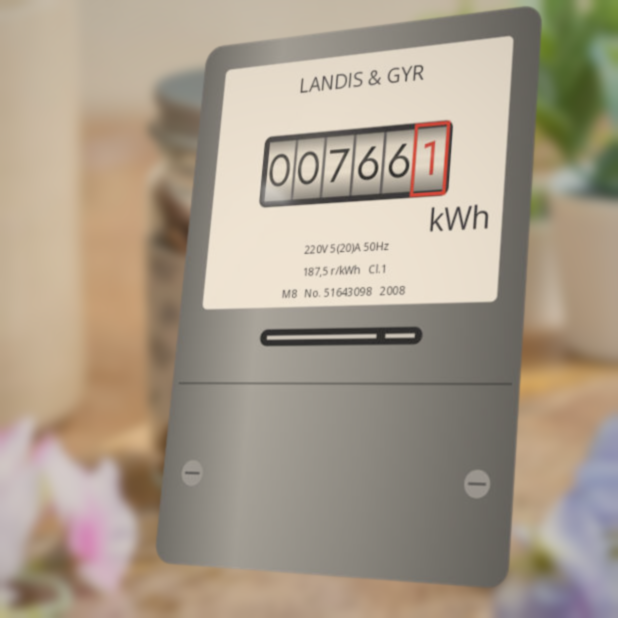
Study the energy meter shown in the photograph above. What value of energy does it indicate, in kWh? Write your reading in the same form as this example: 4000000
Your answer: 766.1
